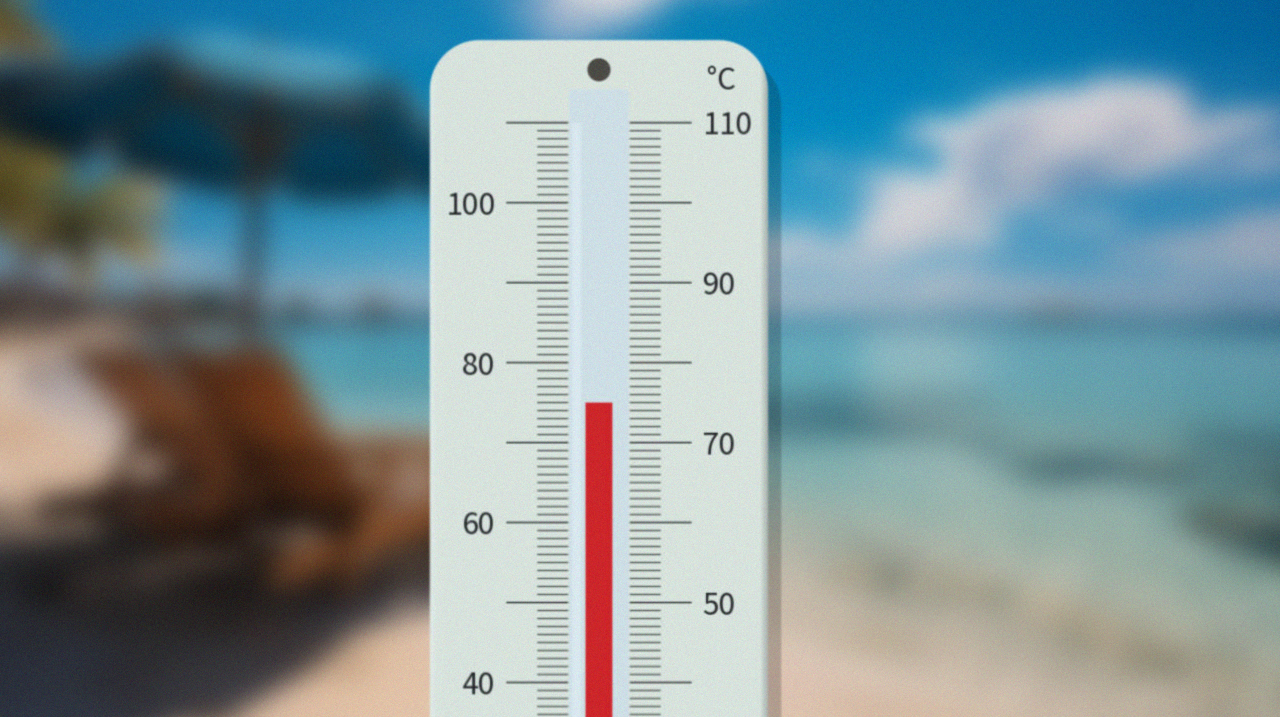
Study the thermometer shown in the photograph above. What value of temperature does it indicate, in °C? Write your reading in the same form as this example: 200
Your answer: 75
